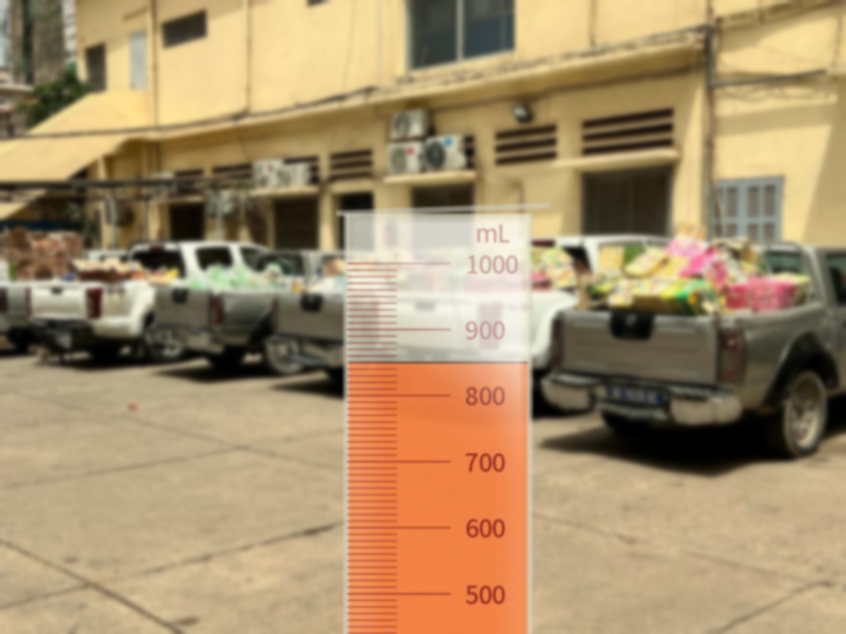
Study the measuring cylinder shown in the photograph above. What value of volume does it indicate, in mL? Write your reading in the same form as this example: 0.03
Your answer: 850
